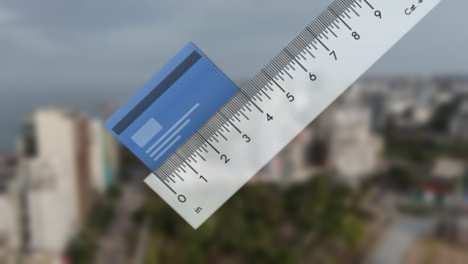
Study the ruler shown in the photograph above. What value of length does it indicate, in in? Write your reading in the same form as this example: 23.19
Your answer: 4
